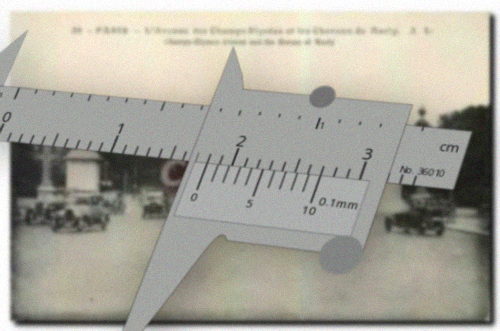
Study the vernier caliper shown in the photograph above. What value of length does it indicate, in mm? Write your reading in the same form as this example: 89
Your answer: 18.0
